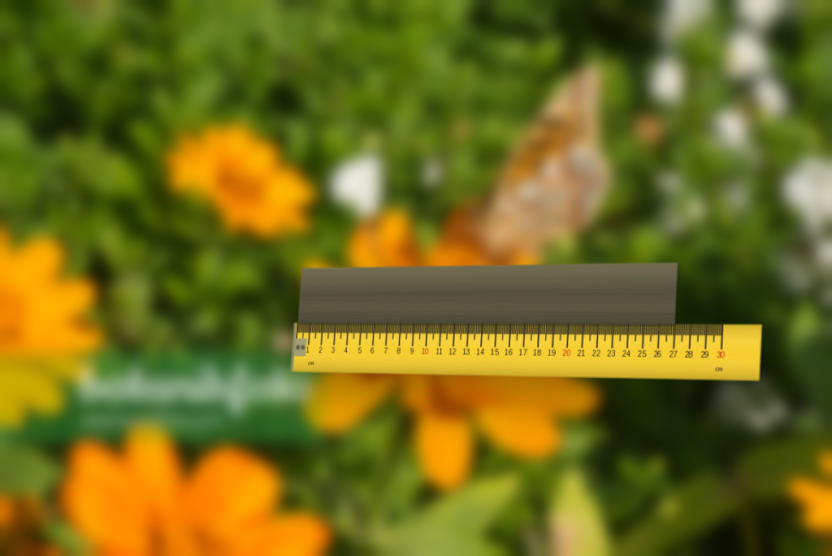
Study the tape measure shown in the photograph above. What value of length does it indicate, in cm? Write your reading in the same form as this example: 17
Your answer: 27
